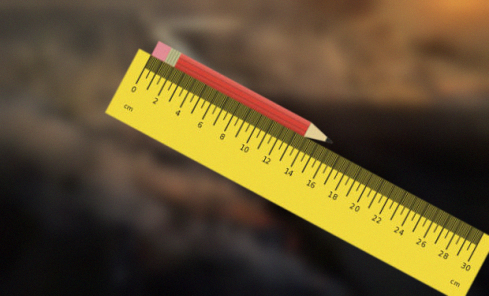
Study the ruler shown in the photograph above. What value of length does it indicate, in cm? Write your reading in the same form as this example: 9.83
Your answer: 16
